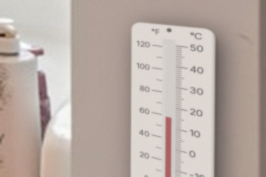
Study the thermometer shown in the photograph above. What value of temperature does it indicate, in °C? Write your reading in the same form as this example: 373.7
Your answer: 15
